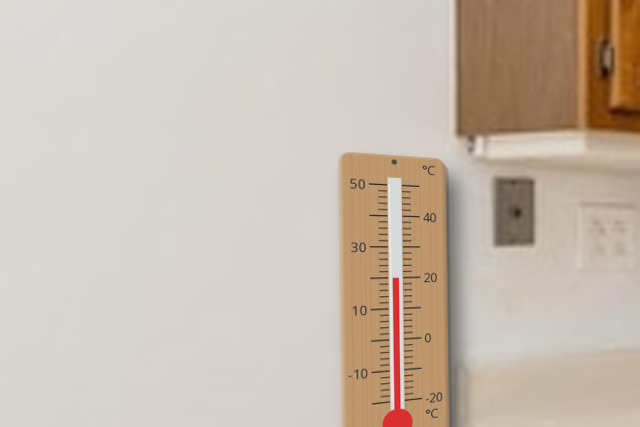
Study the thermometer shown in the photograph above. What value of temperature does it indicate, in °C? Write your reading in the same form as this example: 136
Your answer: 20
